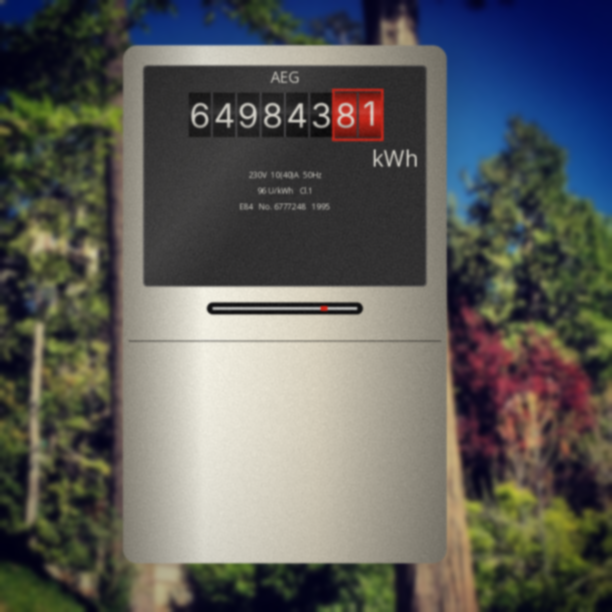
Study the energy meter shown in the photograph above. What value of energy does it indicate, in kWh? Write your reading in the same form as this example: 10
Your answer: 649843.81
